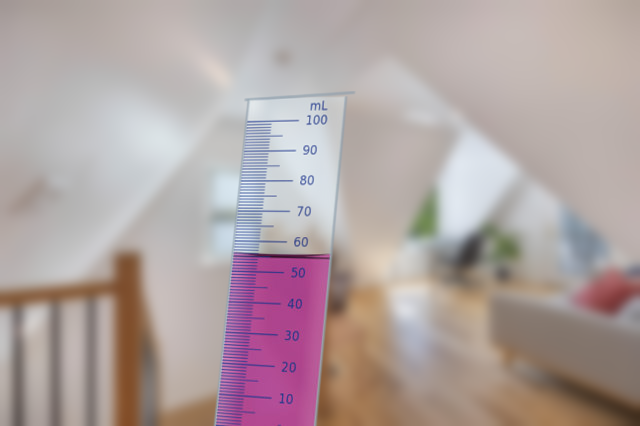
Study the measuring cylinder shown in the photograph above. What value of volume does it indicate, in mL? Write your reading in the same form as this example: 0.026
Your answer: 55
